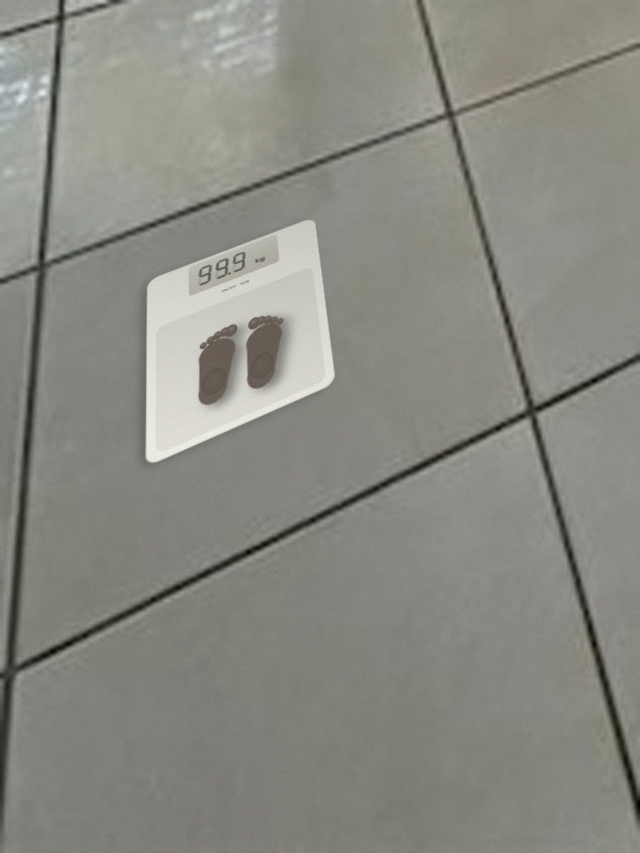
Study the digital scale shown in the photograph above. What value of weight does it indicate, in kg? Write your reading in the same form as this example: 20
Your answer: 99.9
